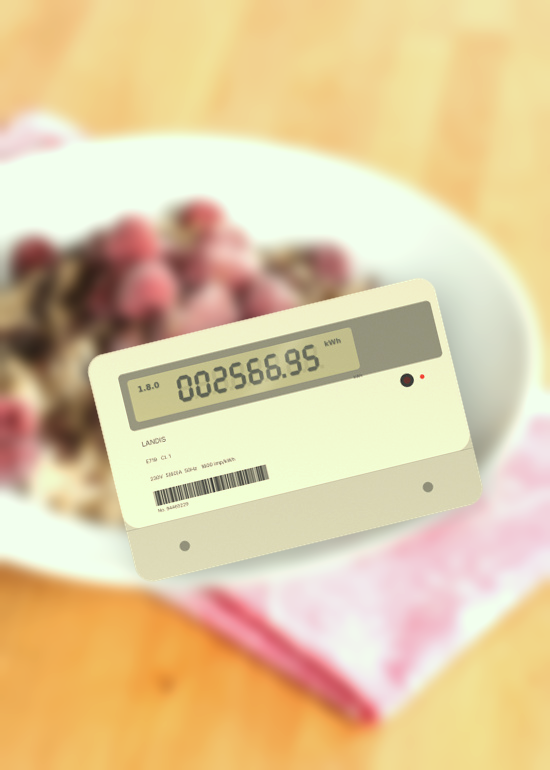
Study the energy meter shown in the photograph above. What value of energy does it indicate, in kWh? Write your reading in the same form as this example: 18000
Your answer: 2566.95
